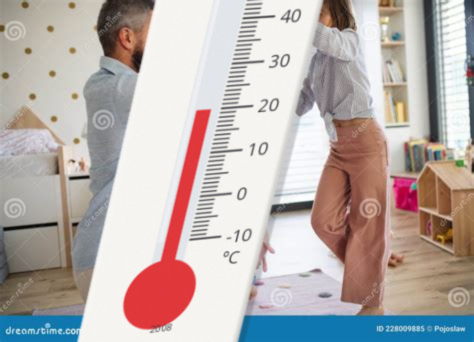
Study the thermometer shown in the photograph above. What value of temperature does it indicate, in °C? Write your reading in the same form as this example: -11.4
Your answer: 20
